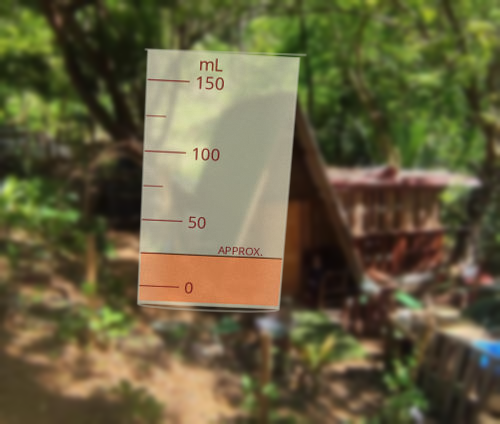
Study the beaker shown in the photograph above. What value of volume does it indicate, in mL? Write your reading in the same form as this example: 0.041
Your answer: 25
